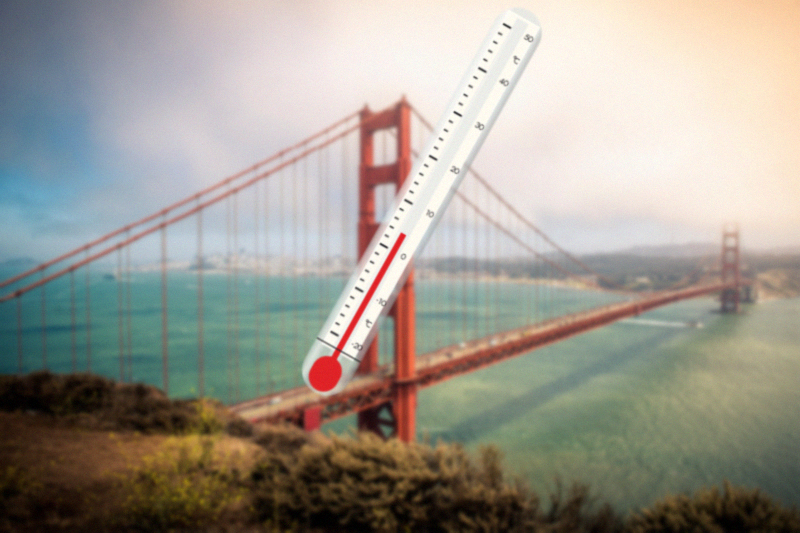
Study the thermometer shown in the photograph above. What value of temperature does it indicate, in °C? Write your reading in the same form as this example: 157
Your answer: 4
